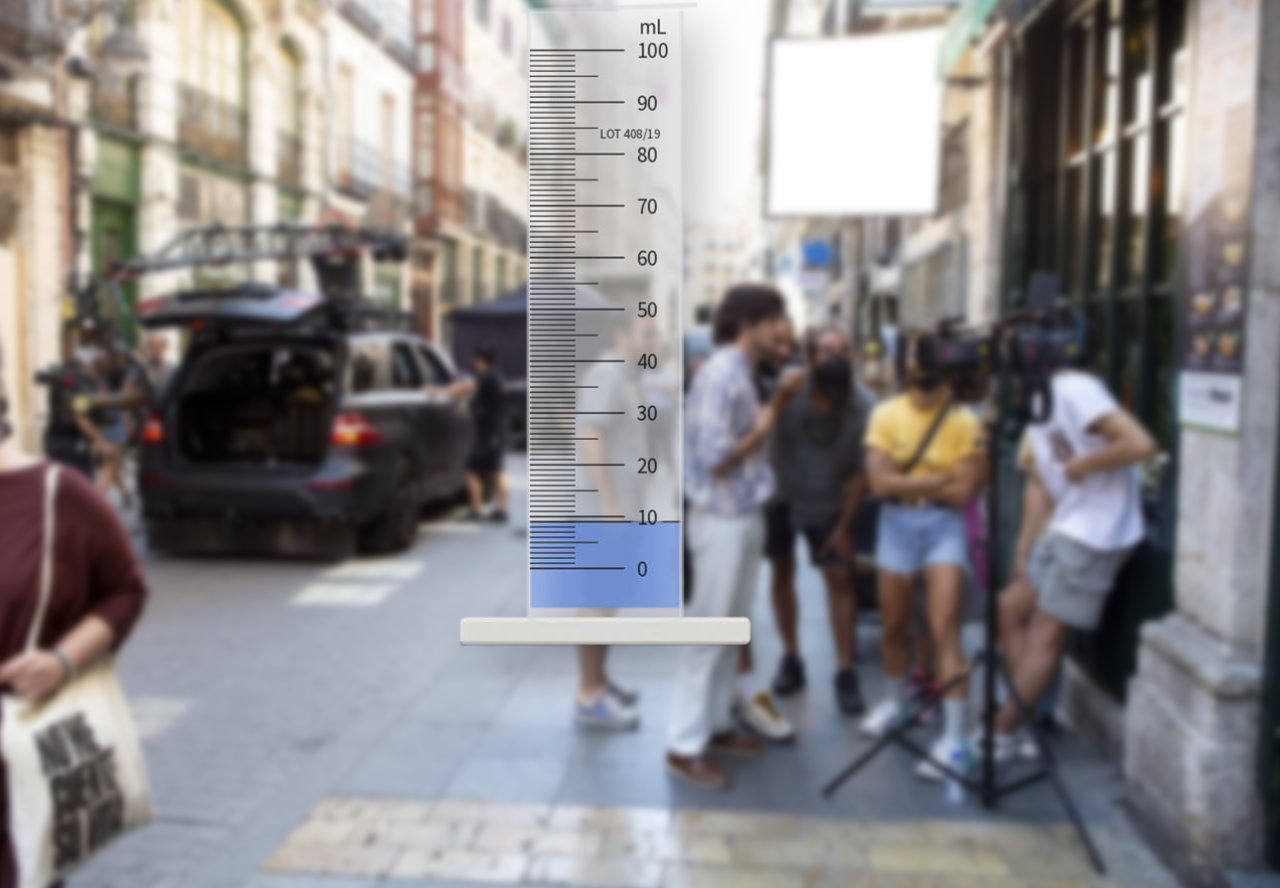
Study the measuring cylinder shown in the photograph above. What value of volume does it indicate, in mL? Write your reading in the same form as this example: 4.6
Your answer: 9
